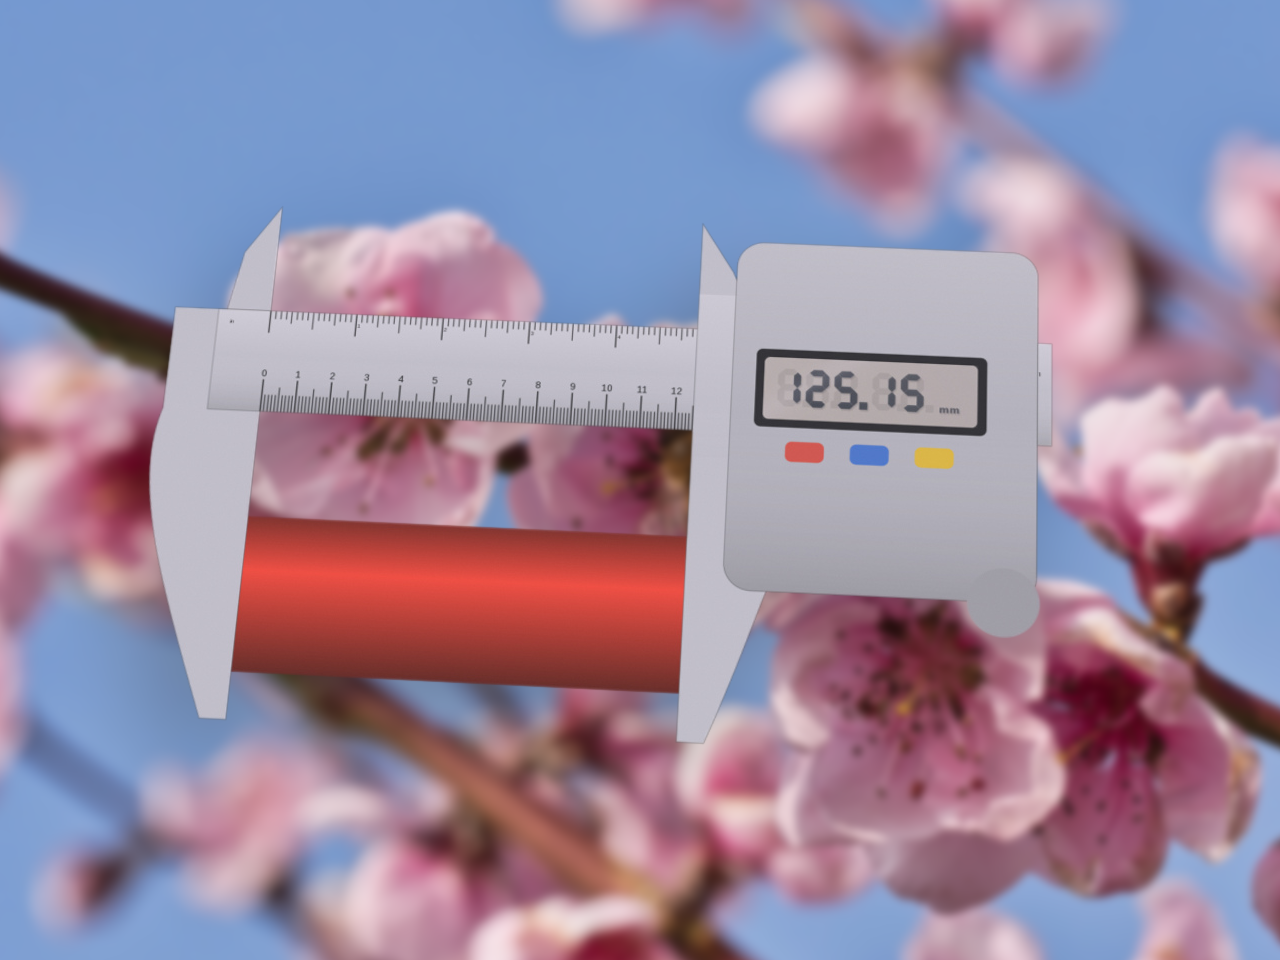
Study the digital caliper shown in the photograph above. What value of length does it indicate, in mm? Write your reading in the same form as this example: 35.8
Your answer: 125.15
